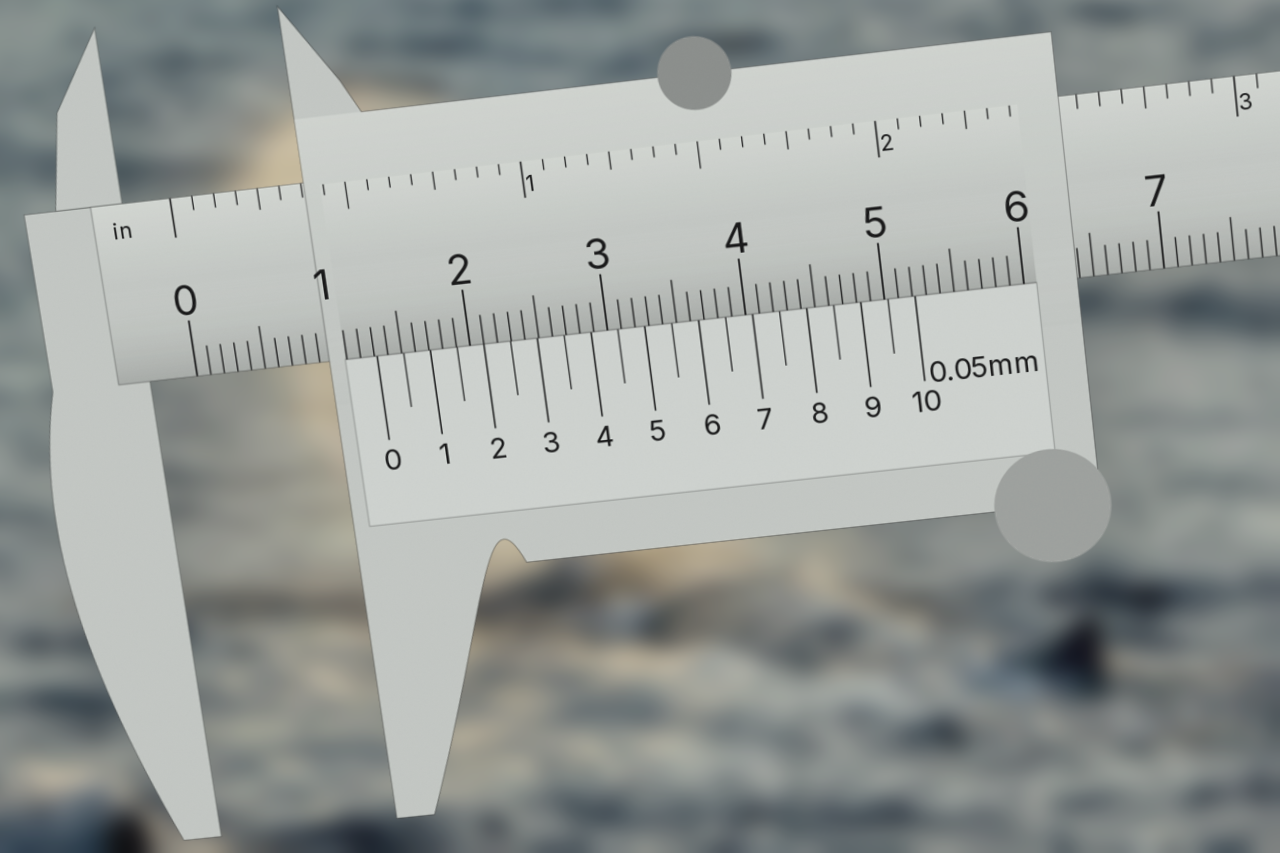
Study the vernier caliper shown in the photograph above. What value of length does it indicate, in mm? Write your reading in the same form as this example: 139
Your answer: 13.2
